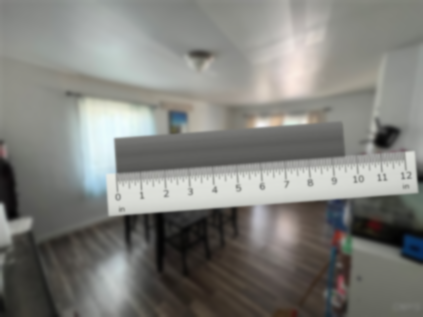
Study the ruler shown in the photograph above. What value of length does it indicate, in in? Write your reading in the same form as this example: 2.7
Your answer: 9.5
